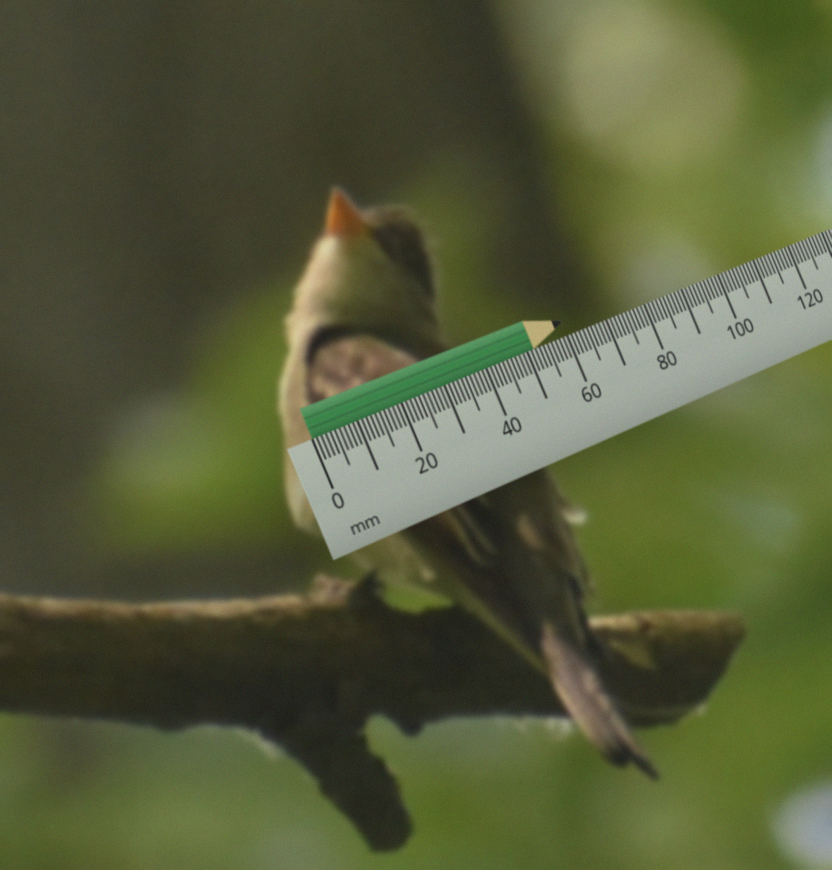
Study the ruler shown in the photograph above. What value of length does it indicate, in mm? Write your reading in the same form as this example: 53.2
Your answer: 60
